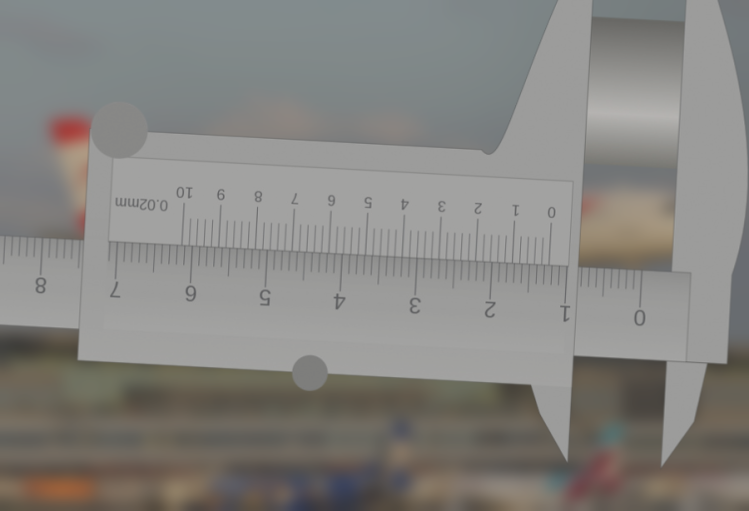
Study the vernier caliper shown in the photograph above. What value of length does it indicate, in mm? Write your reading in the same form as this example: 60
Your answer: 12.4
